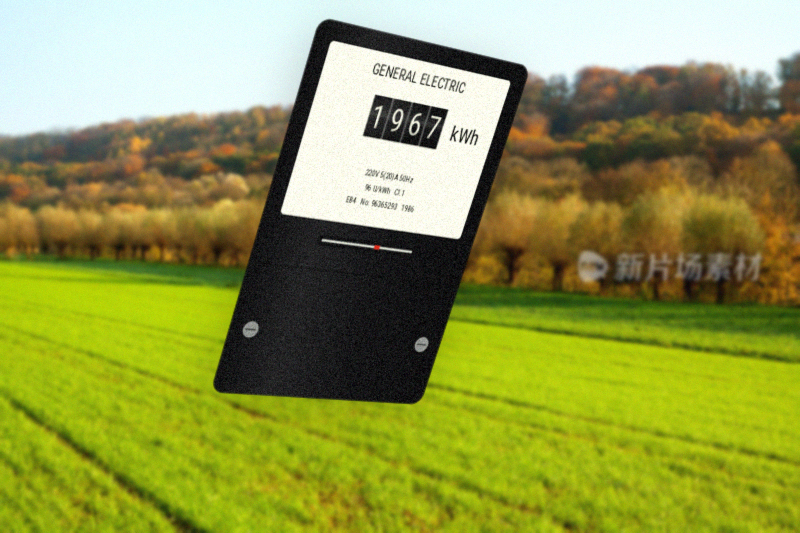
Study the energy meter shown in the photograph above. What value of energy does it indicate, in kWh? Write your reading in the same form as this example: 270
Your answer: 1967
